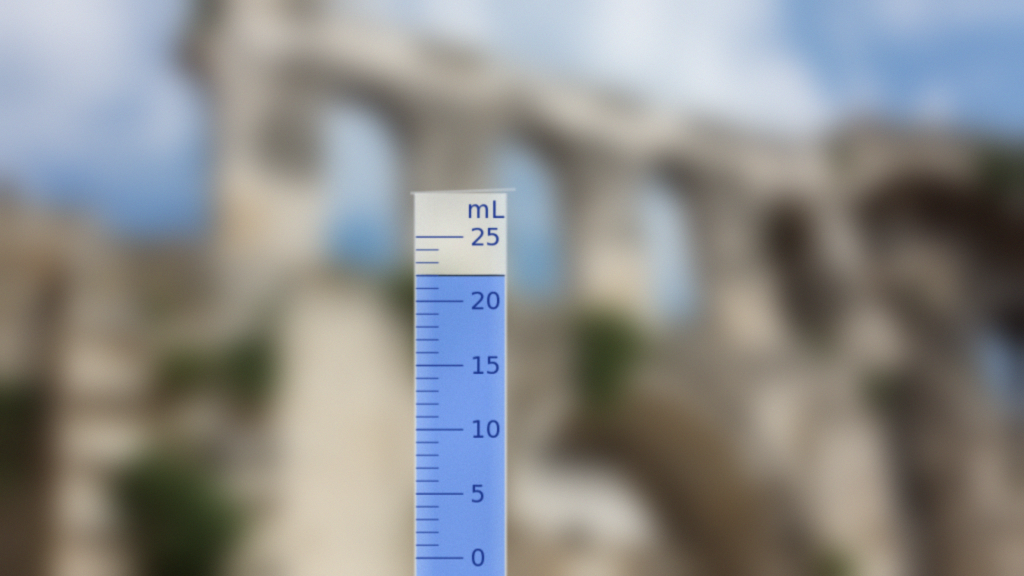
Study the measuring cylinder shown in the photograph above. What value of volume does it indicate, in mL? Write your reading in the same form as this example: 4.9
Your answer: 22
